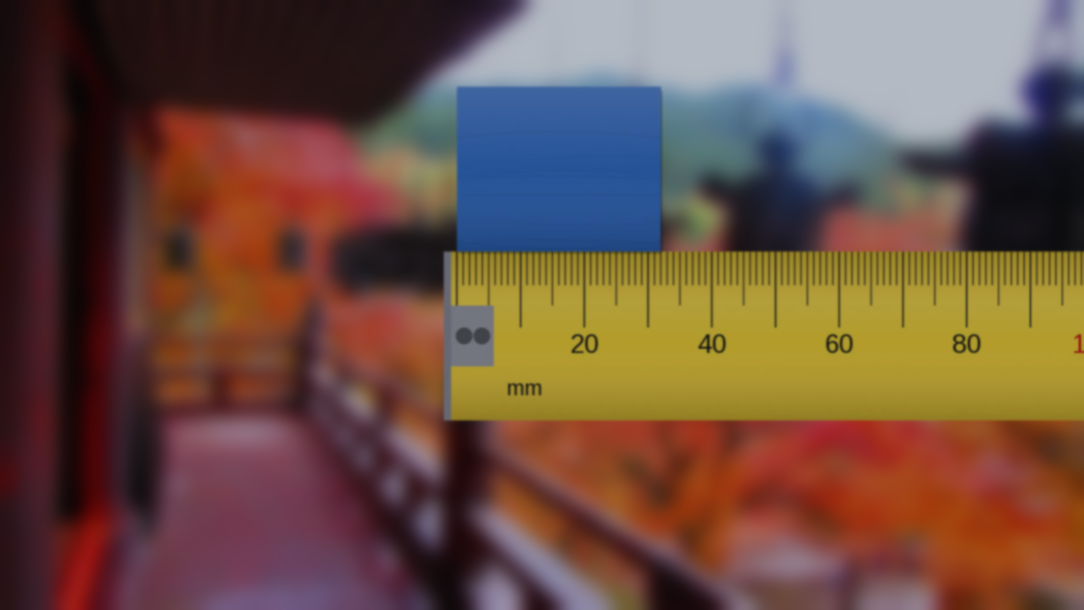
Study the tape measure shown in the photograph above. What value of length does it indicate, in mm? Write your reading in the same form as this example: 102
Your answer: 32
